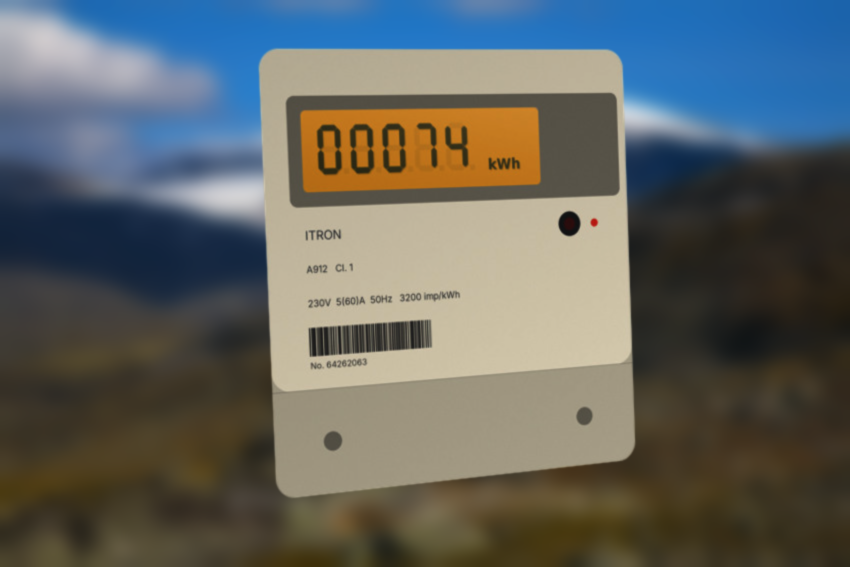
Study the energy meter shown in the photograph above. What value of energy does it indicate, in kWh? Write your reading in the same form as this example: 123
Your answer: 74
